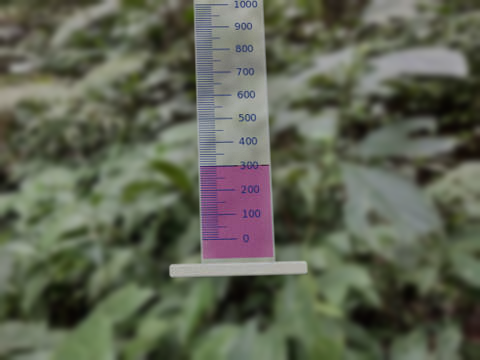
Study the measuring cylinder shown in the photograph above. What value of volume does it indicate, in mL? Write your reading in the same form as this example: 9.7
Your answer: 300
